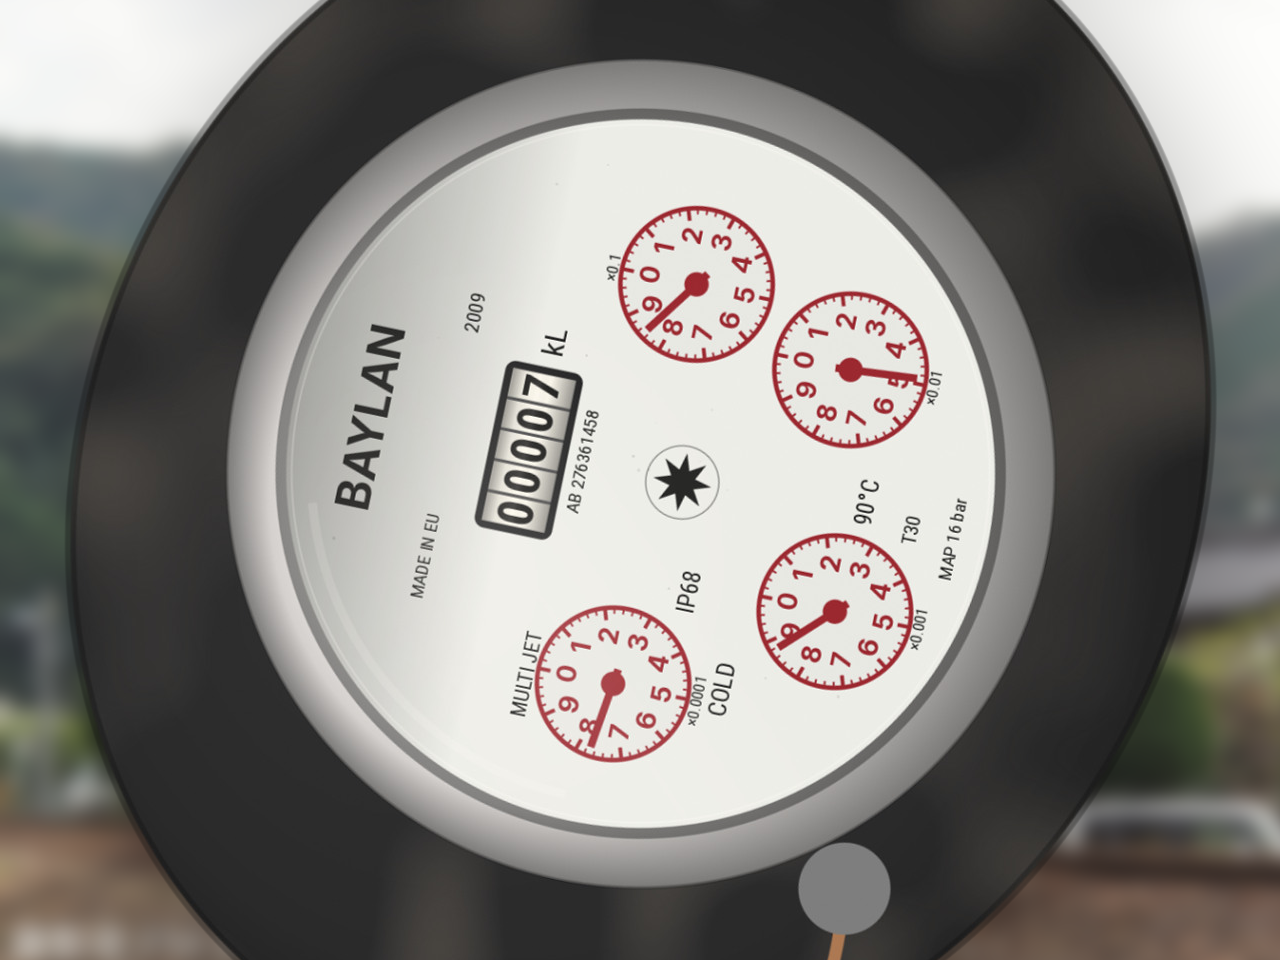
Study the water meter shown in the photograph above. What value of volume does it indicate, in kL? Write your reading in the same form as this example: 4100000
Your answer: 7.8487
